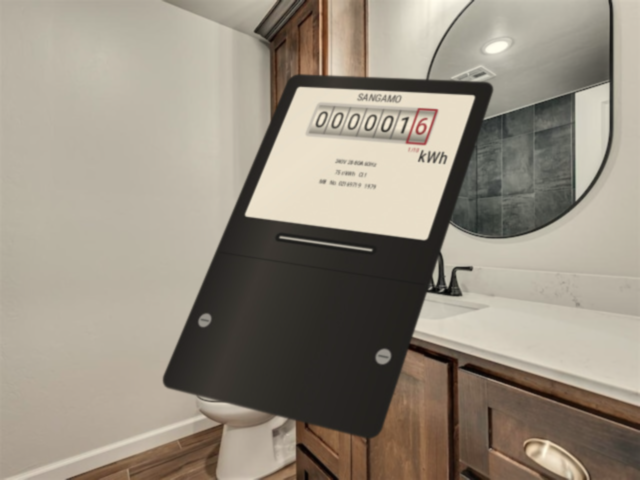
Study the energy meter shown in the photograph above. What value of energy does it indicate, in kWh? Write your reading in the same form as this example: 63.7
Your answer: 1.6
